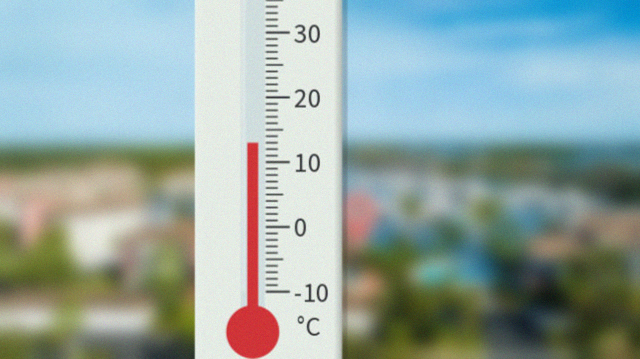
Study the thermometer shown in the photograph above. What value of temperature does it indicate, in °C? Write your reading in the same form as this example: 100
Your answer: 13
